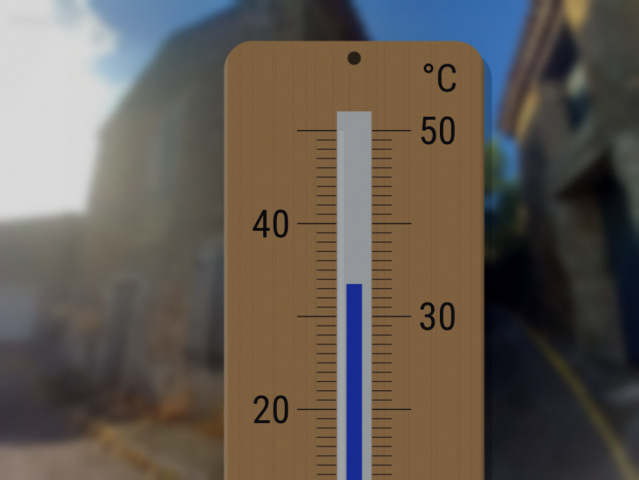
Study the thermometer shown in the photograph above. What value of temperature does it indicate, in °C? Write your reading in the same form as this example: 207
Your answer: 33.5
